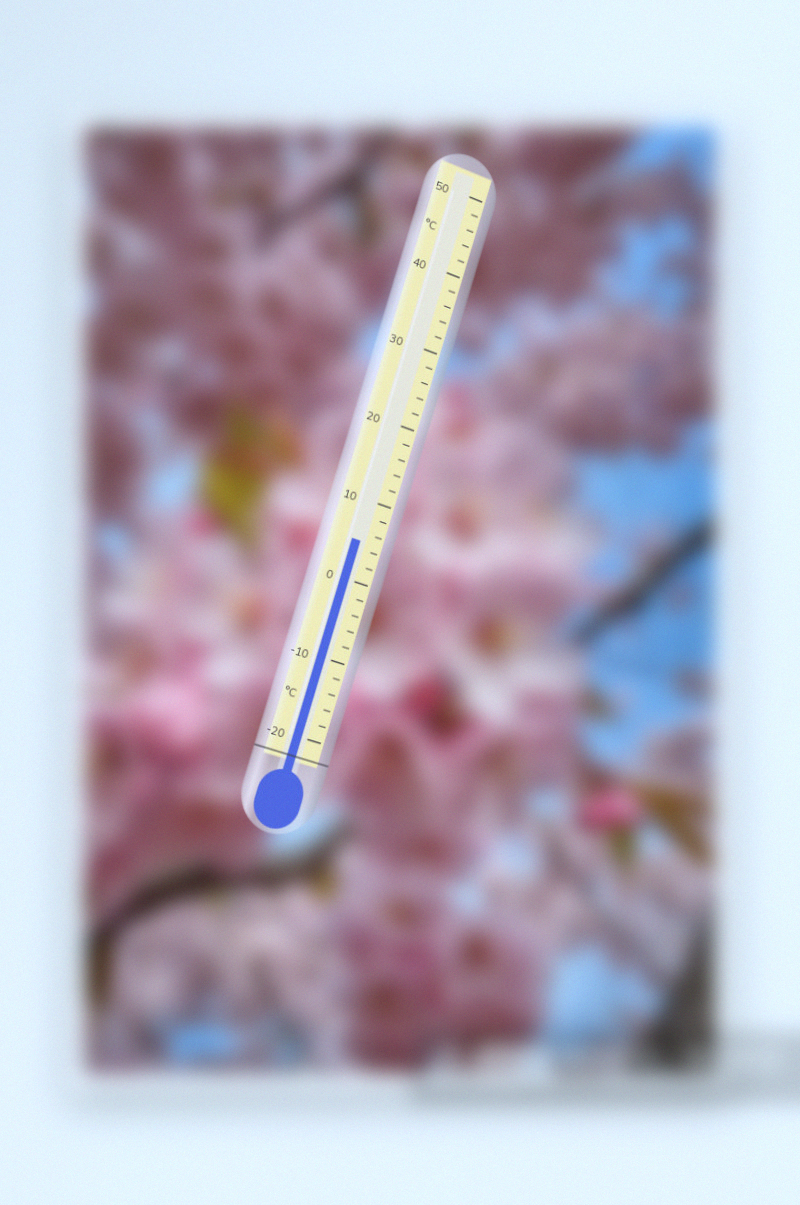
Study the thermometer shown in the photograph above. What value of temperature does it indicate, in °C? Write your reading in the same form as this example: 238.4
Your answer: 5
